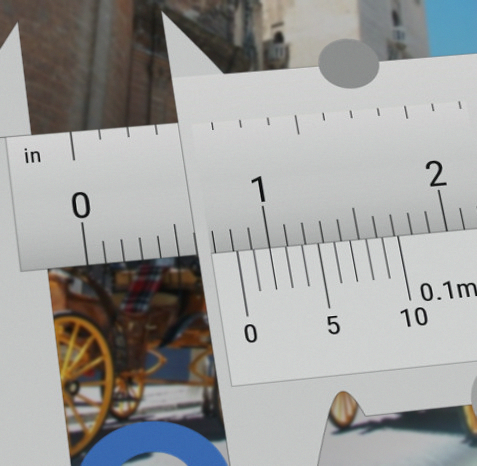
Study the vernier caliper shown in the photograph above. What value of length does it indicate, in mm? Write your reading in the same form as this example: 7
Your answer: 8.2
